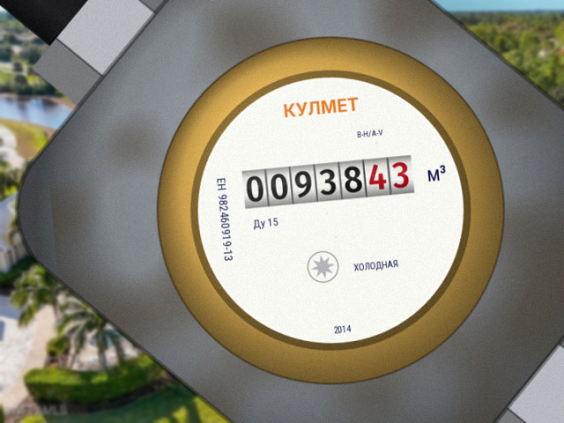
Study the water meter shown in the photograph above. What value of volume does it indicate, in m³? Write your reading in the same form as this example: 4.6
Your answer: 938.43
